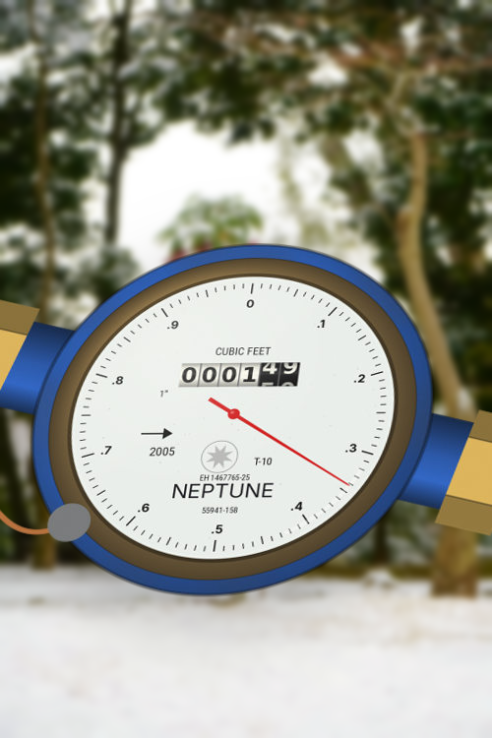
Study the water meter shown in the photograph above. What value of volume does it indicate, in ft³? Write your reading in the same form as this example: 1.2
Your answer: 149.34
